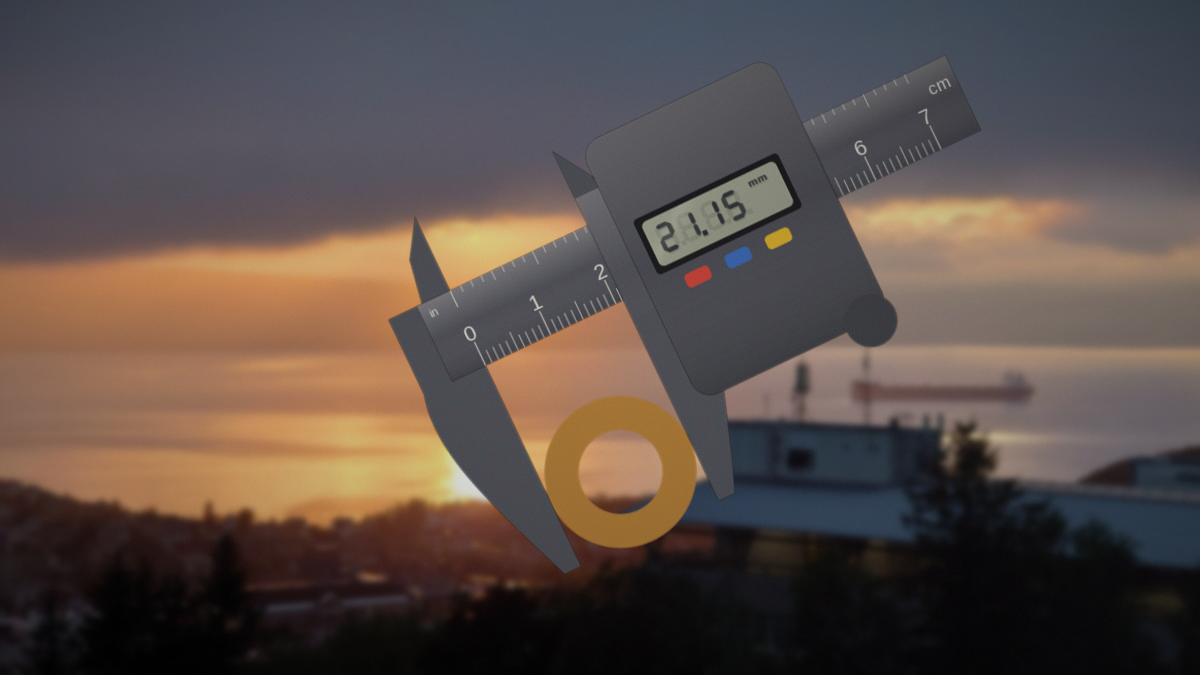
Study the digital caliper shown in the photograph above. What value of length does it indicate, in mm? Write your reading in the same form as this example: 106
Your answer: 21.15
